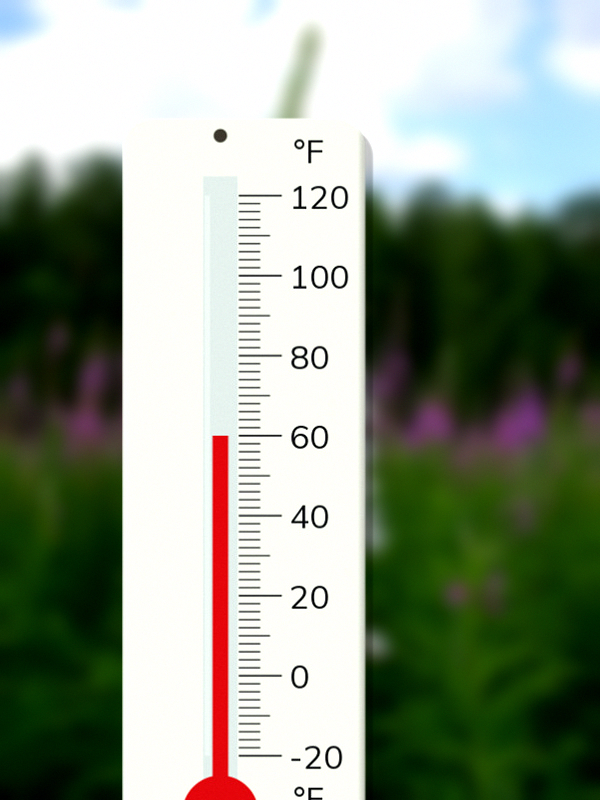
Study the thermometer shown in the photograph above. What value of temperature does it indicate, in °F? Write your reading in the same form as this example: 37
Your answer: 60
